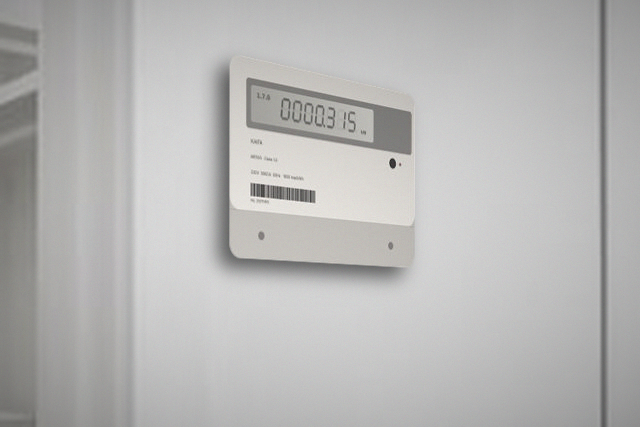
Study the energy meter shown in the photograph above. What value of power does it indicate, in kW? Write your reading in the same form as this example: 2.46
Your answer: 0.315
